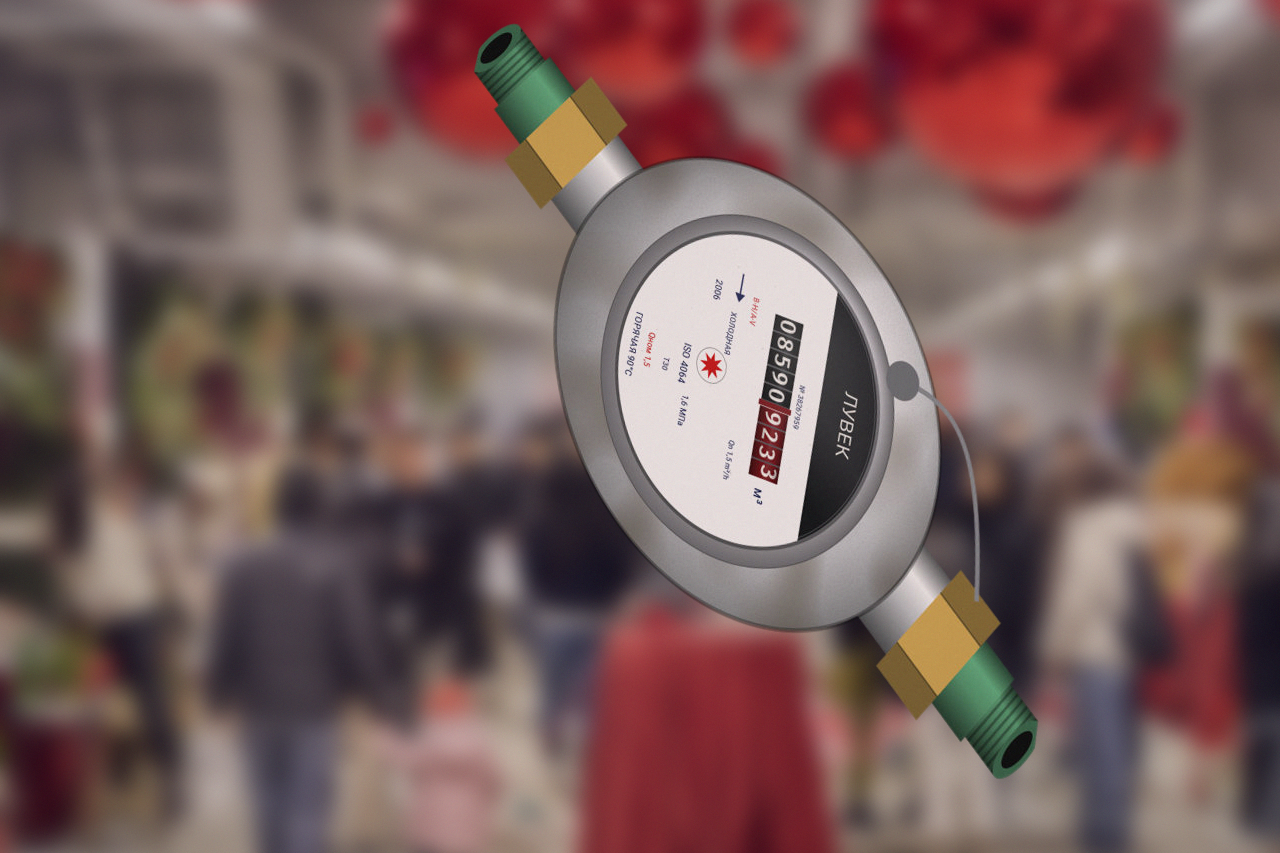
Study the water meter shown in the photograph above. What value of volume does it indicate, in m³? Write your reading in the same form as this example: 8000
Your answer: 8590.9233
